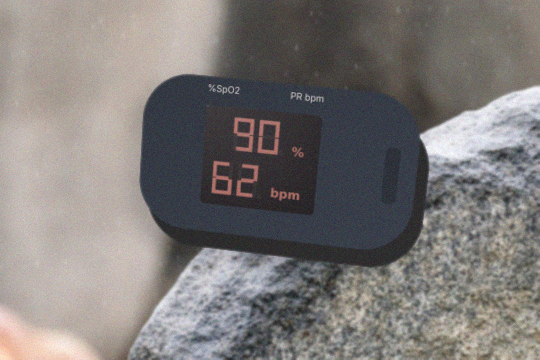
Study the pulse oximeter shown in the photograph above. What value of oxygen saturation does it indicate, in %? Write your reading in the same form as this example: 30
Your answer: 90
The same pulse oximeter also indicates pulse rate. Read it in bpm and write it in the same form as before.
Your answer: 62
